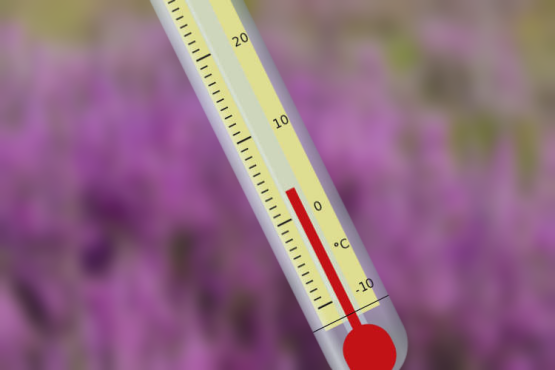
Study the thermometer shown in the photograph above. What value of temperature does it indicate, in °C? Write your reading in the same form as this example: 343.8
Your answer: 3
